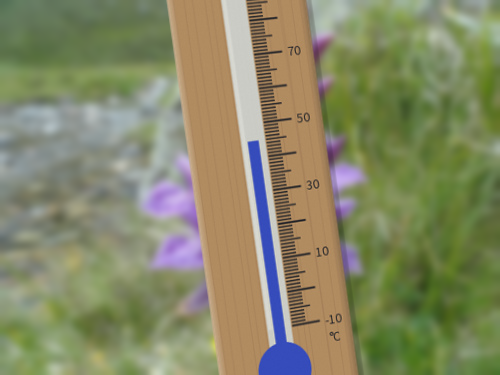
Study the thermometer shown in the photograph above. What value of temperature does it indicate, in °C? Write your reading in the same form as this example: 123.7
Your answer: 45
